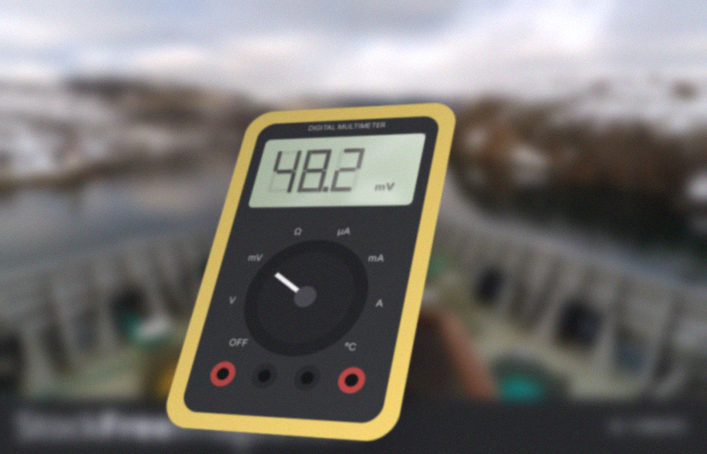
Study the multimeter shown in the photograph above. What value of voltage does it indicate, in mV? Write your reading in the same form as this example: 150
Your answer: 48.2
